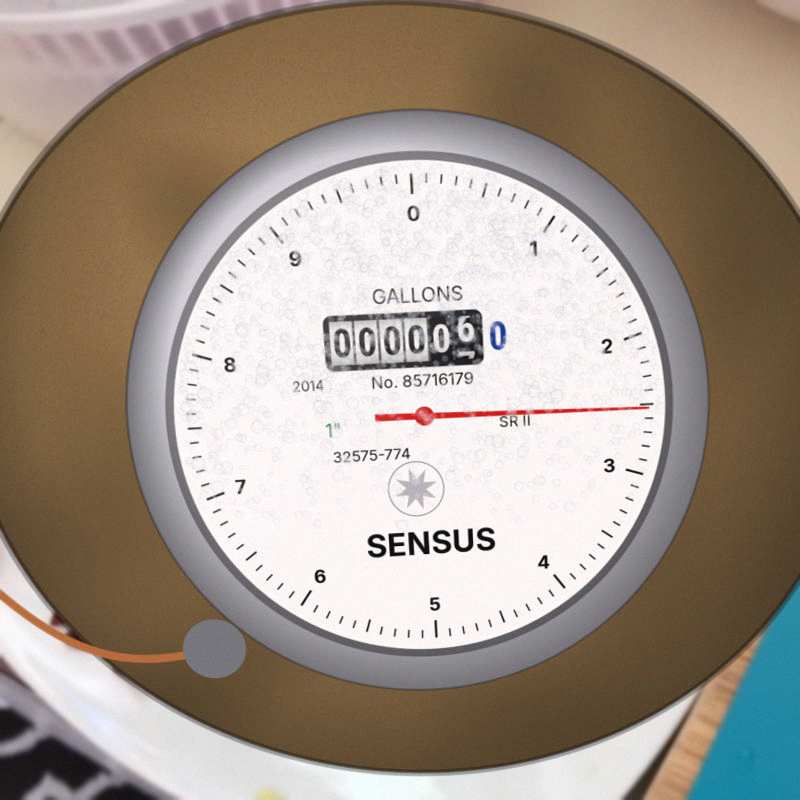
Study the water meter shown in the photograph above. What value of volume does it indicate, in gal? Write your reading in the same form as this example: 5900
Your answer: 62.5
